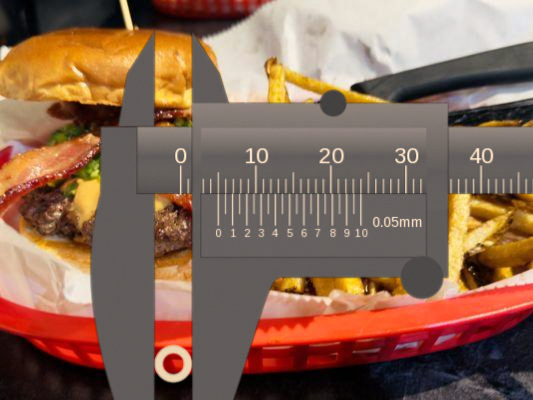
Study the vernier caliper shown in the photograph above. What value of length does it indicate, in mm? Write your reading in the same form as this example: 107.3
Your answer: 5.0
